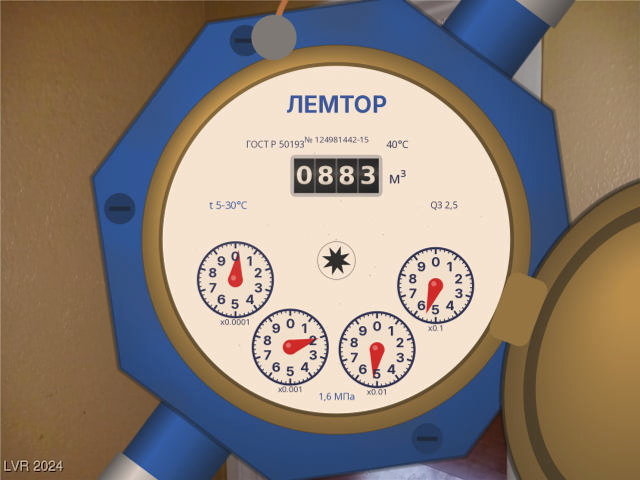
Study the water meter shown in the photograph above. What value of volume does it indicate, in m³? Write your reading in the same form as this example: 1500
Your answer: 883.5520
